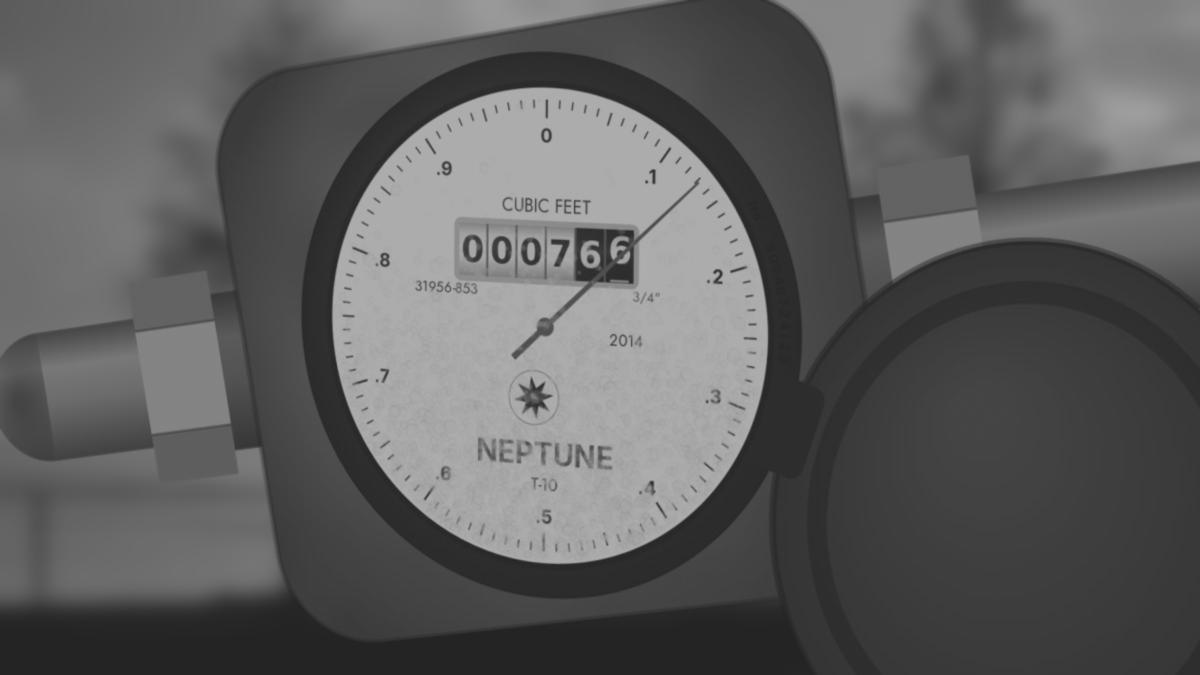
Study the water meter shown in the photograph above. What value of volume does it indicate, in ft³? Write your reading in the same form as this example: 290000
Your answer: 766.13
